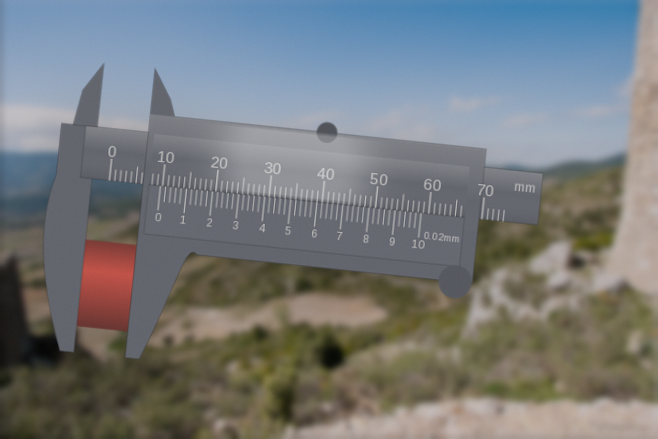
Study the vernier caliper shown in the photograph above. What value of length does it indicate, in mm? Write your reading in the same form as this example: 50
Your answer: 9.6
